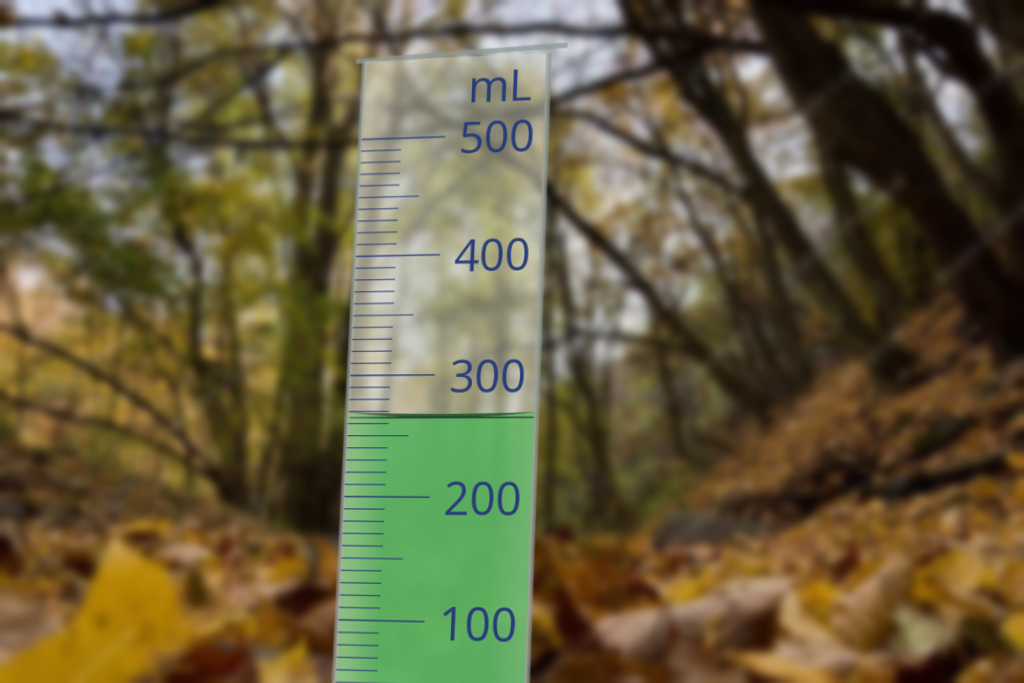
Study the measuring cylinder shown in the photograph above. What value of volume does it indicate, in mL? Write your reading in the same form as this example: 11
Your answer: 265
